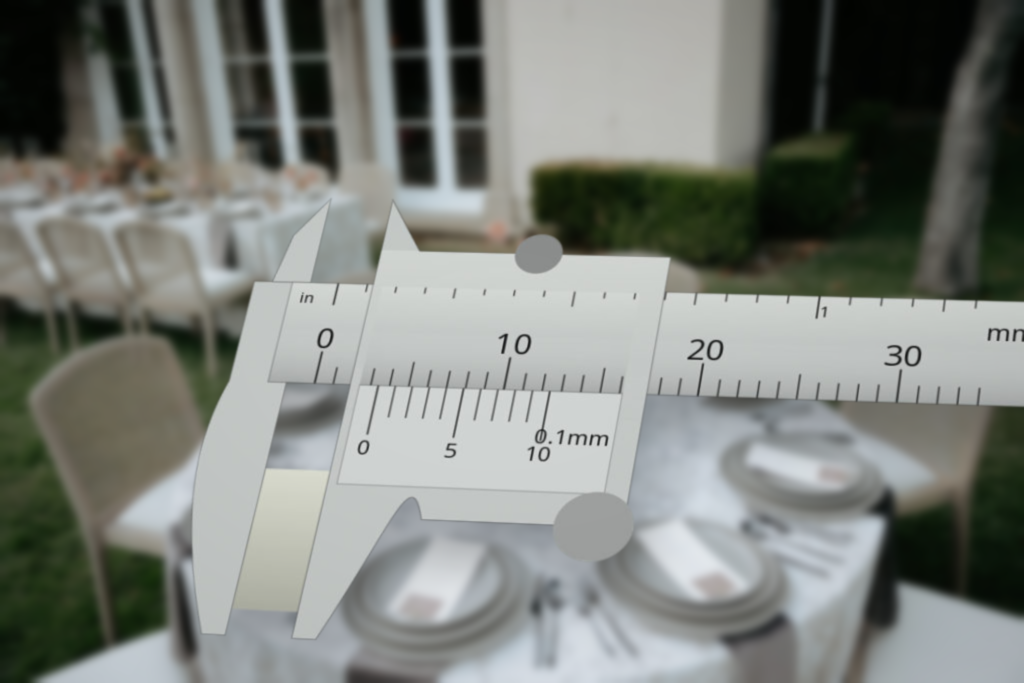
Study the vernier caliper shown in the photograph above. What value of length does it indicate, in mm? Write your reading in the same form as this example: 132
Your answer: 3.4
